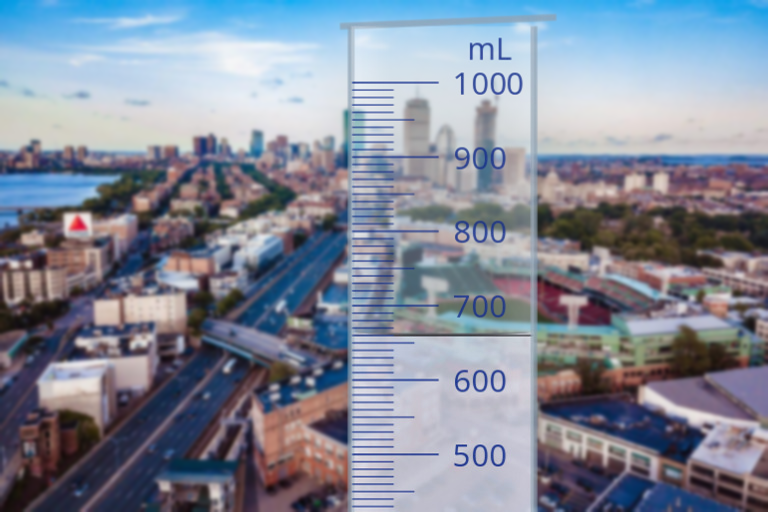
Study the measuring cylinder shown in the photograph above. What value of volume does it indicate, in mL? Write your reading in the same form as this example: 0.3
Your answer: 660
